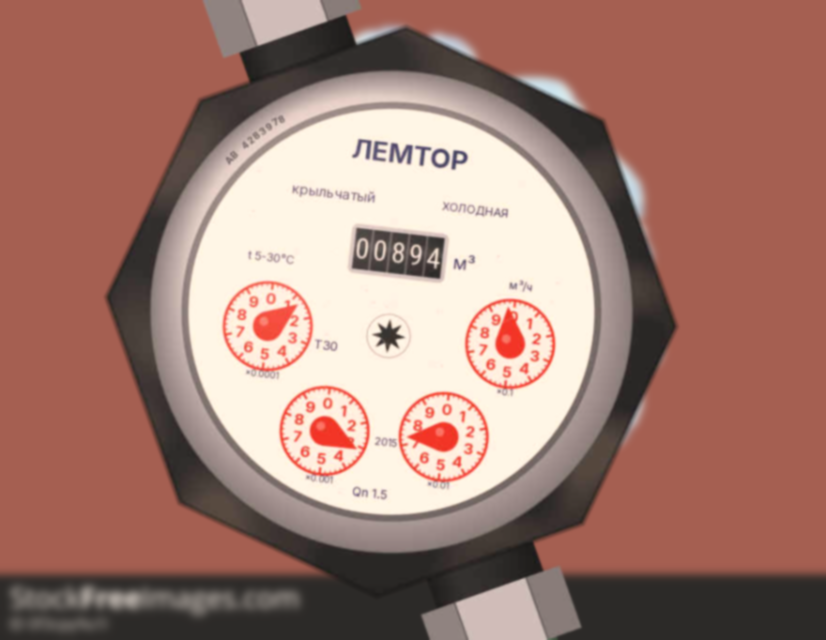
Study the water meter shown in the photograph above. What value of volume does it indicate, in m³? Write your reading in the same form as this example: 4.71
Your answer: 893.9731
